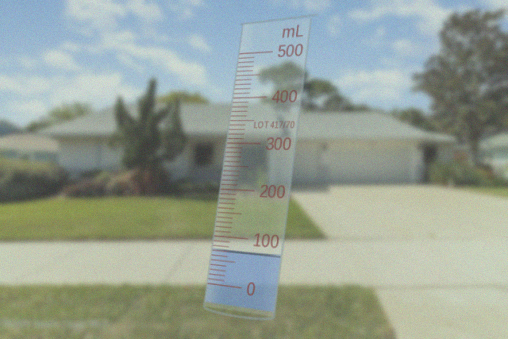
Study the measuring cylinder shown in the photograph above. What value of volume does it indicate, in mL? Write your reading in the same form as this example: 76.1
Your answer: 70
